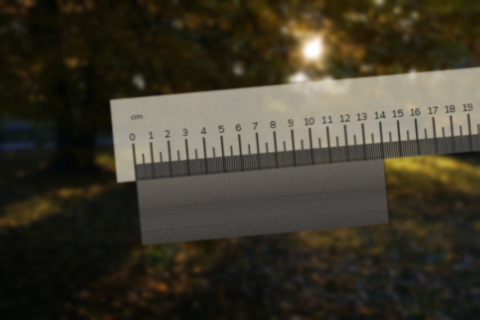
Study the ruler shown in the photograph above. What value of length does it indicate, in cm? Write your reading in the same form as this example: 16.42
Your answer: 14
